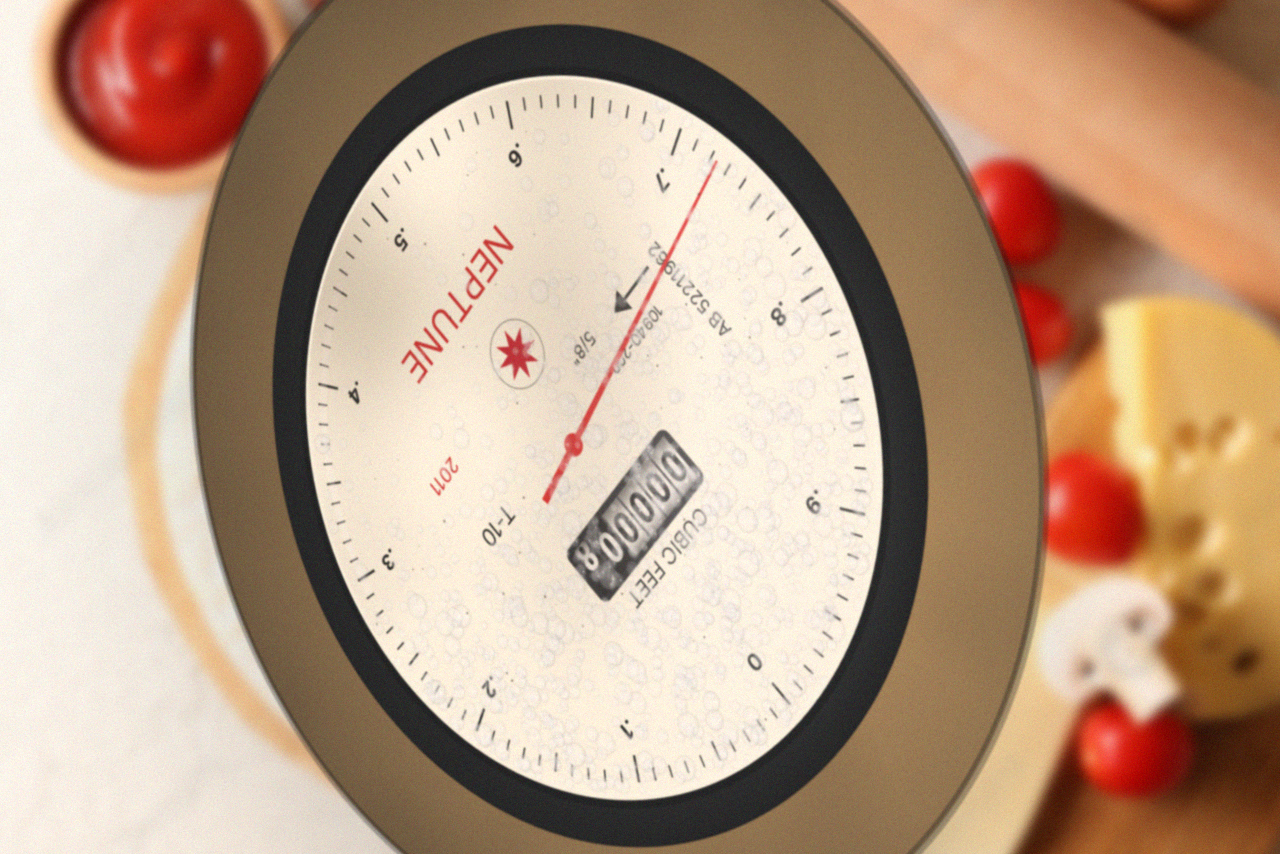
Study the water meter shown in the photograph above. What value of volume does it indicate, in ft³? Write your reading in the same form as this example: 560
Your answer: 7.72
